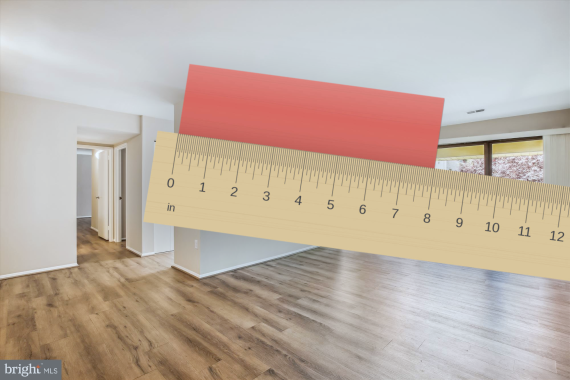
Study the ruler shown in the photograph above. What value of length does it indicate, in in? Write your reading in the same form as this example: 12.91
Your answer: 8
